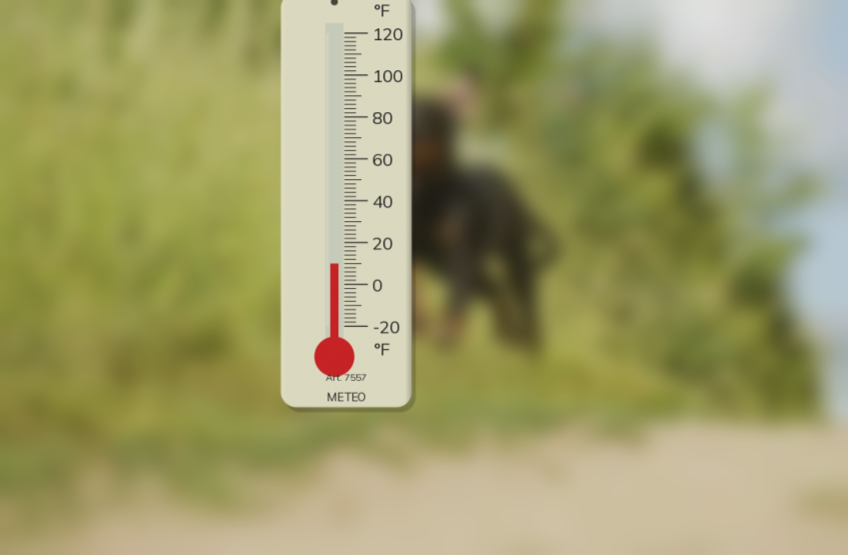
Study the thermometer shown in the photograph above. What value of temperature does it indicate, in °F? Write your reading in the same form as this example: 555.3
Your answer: 10
